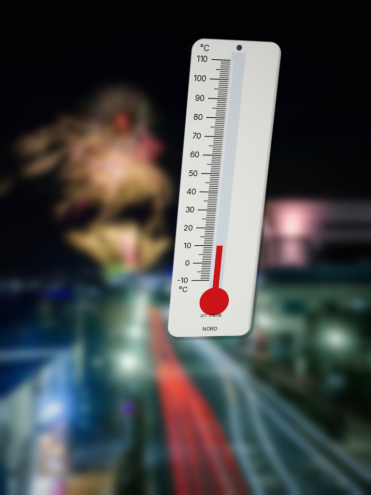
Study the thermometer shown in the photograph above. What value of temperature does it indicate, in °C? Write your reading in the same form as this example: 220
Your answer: 10
